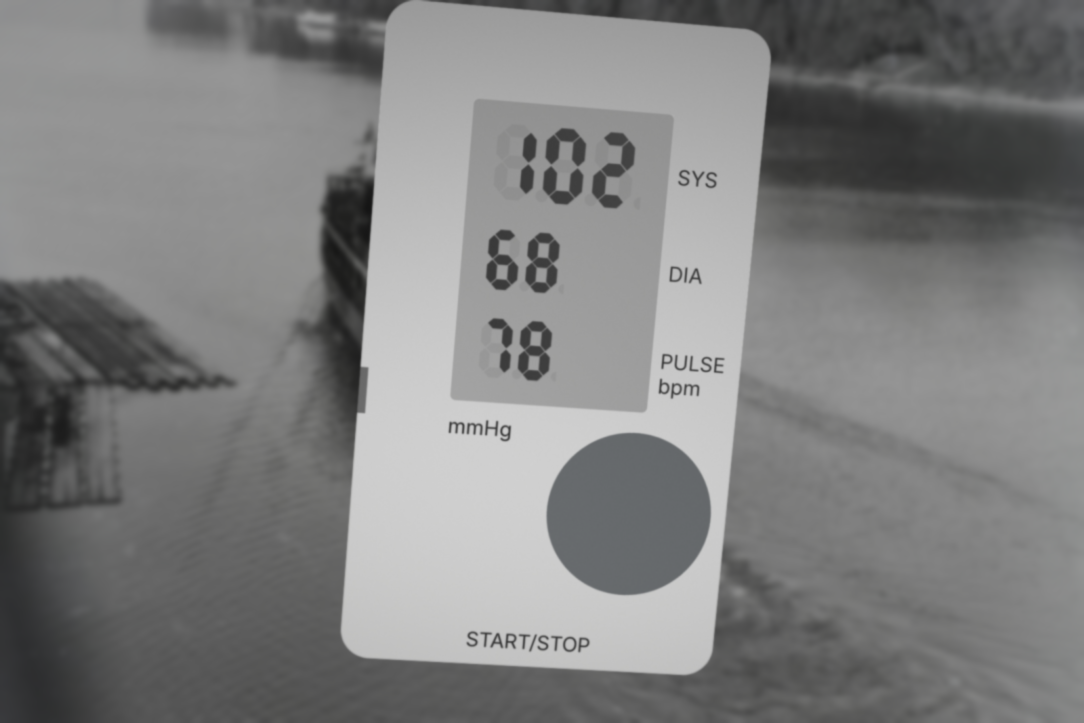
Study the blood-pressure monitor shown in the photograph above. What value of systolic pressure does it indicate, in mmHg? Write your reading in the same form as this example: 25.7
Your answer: 102
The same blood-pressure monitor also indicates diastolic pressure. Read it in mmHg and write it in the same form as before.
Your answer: 68
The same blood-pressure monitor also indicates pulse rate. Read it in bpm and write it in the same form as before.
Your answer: 78
